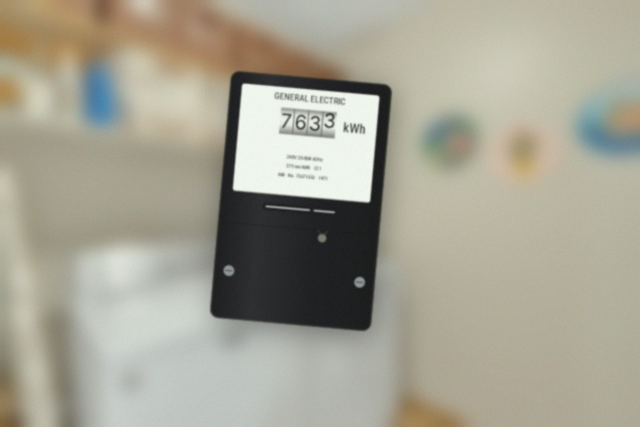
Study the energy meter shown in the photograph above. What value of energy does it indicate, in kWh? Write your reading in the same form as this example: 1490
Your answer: 7633
